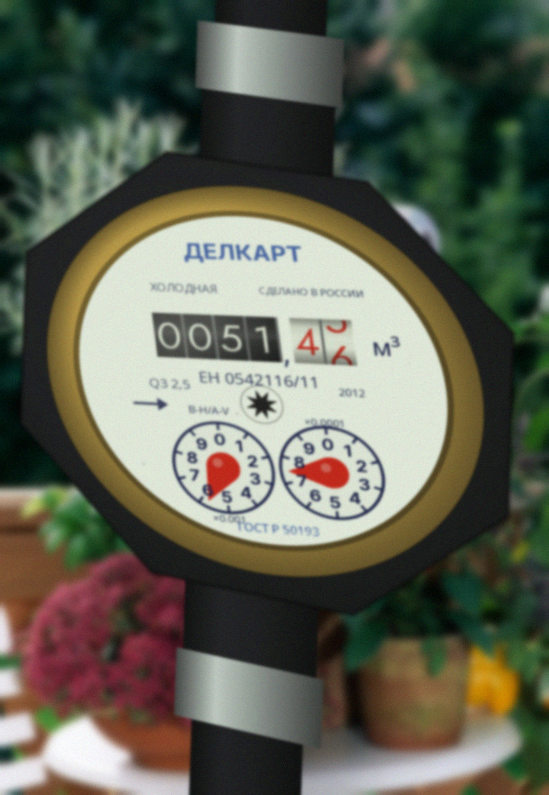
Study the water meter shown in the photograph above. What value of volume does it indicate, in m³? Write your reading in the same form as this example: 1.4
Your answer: 51.4557
